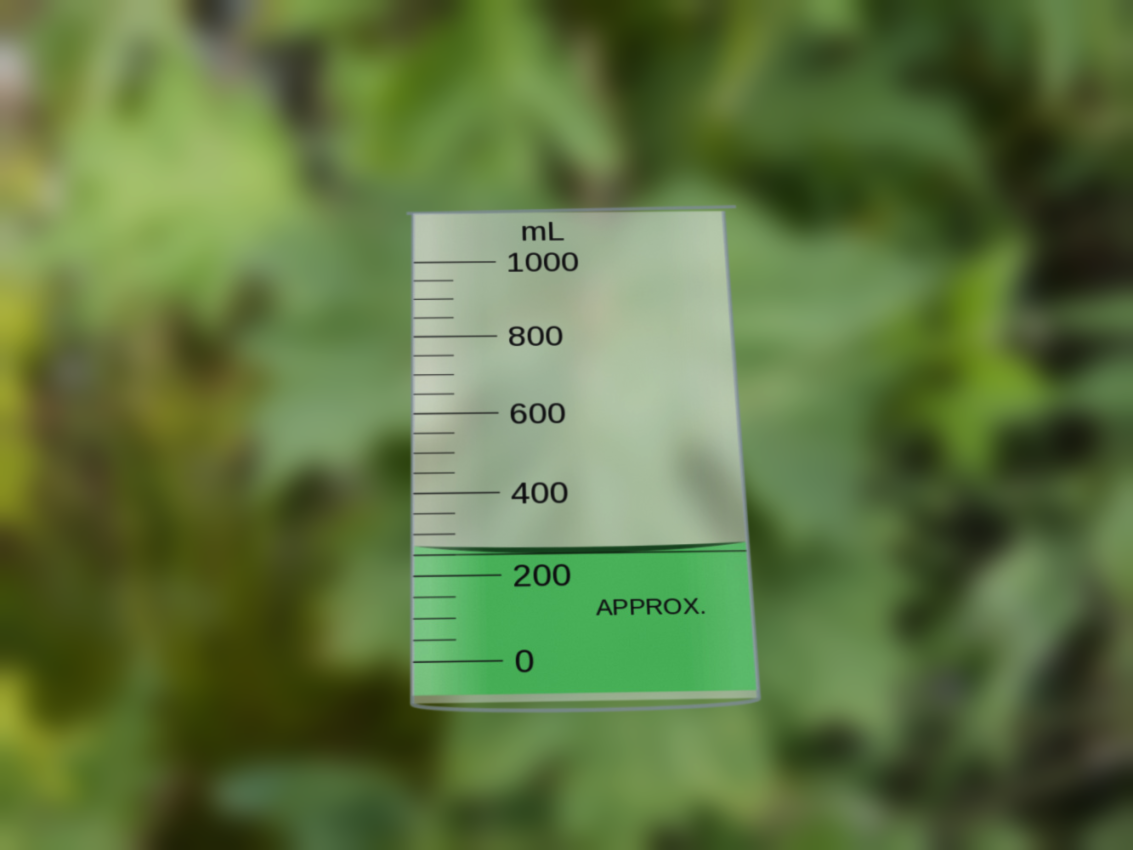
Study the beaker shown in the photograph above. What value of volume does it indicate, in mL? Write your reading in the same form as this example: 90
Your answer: 250
